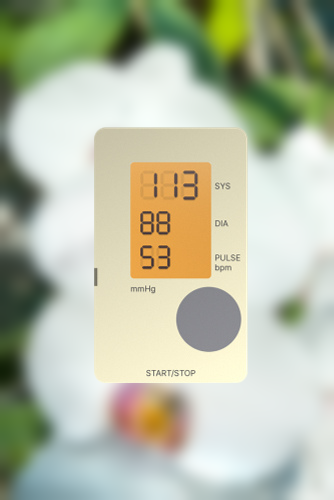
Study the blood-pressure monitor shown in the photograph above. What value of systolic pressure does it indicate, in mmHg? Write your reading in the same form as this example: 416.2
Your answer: 113
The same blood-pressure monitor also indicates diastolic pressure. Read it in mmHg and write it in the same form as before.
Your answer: 88
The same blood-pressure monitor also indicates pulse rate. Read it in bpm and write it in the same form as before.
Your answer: 53
